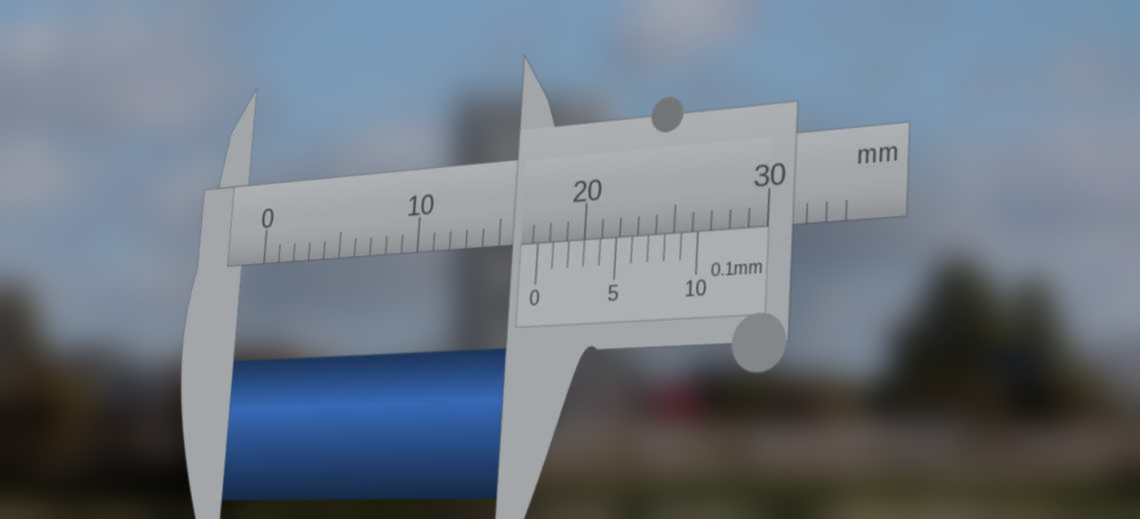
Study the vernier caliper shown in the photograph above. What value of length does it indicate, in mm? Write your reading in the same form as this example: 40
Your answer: 17.3
